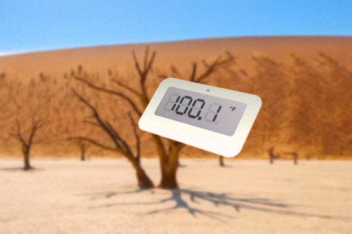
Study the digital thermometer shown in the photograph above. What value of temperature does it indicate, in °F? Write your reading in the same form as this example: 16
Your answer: 100.1
